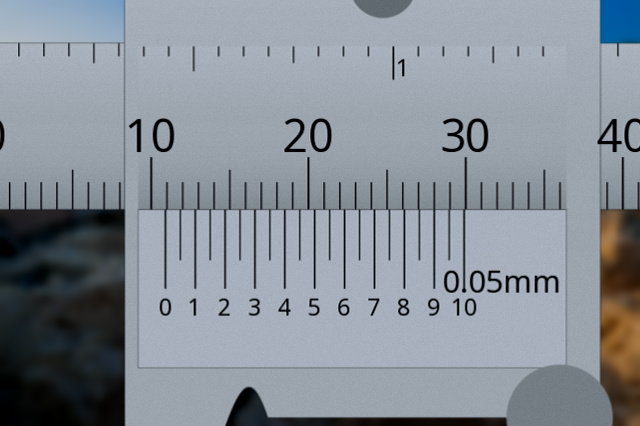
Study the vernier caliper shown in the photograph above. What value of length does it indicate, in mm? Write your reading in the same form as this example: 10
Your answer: 10.9
